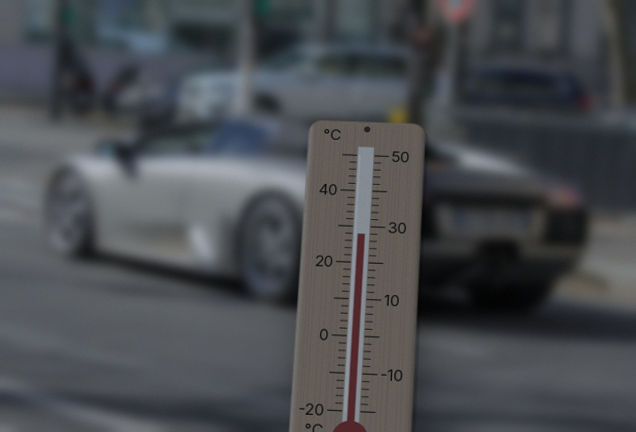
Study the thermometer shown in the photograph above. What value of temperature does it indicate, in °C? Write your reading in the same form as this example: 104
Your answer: 28
